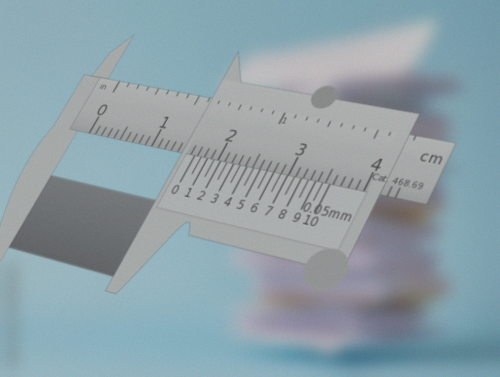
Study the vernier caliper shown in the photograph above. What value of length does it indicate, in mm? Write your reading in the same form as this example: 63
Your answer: 16.6
